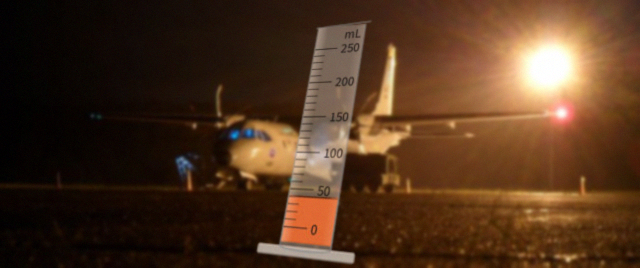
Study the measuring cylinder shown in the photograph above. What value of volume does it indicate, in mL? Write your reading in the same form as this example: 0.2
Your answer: 40
